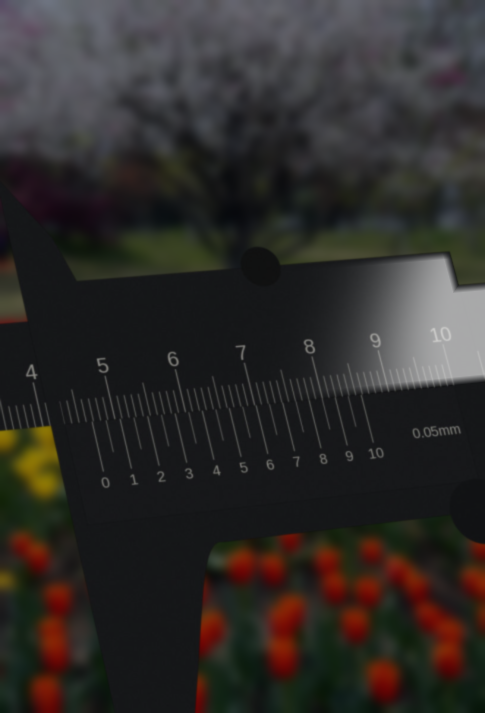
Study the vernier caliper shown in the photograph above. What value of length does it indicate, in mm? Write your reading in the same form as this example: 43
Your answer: 46.8
